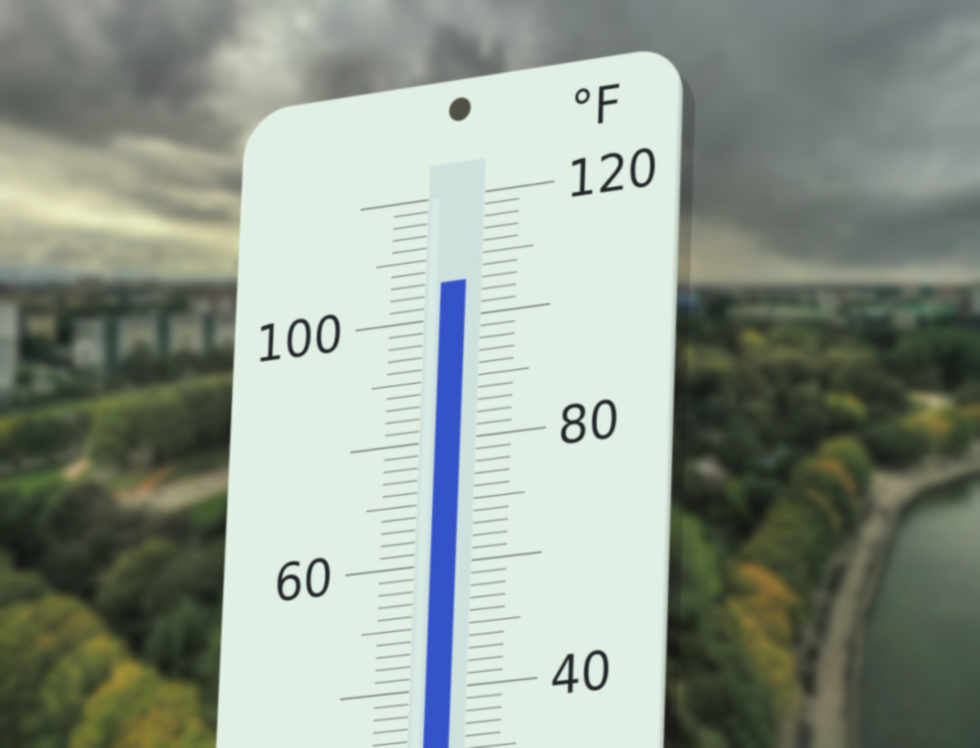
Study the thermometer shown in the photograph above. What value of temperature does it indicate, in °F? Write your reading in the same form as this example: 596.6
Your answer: 106
